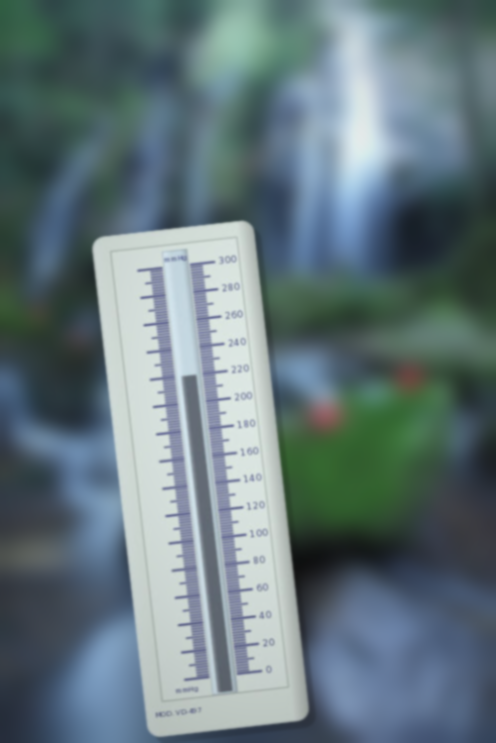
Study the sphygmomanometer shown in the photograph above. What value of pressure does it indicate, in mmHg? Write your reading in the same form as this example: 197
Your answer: 220
